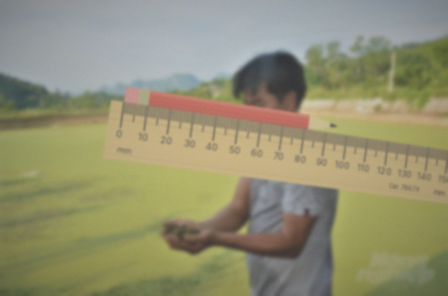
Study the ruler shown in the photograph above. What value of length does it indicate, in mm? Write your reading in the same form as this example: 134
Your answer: 95
